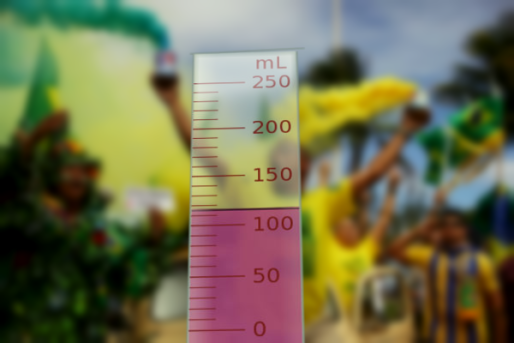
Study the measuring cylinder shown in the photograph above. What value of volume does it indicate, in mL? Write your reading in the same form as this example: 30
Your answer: 115
